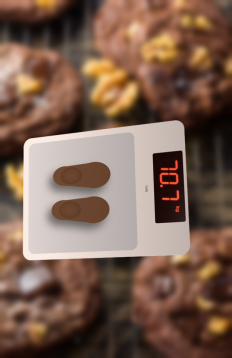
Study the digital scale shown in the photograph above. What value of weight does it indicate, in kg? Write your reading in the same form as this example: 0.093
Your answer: 70.7
